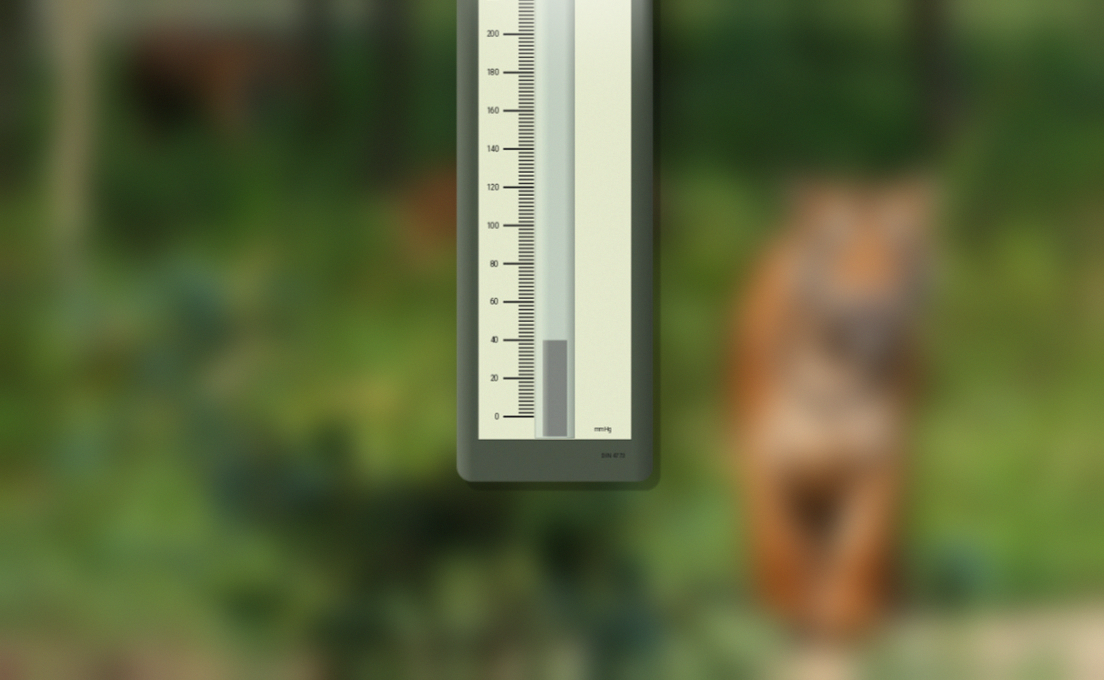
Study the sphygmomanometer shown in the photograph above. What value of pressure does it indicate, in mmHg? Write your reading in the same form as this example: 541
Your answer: 40
